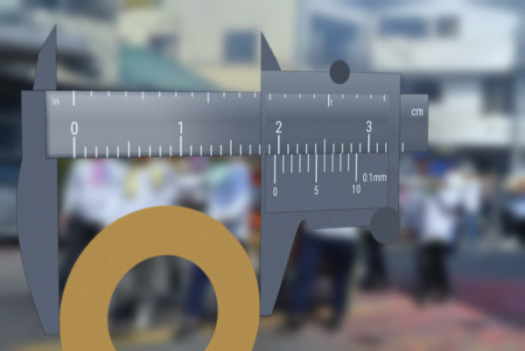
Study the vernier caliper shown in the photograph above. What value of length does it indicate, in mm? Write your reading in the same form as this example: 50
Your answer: 19.6
